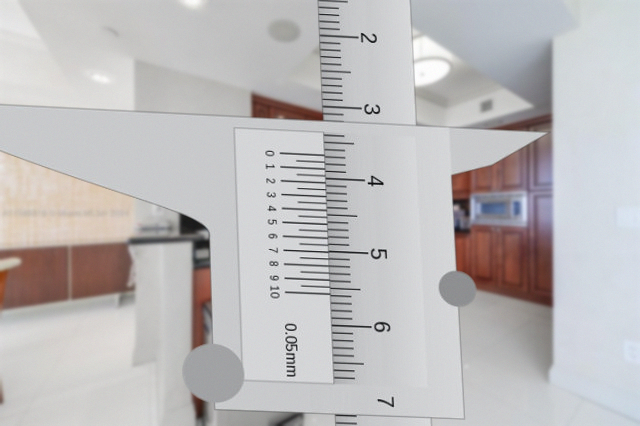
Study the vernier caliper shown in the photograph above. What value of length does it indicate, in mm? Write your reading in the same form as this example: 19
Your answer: 36.8
